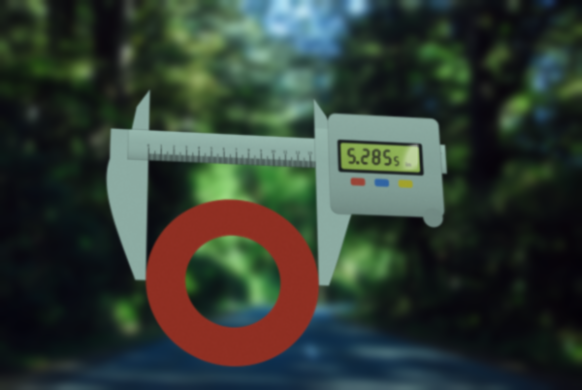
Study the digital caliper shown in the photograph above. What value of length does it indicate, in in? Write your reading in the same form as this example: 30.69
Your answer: 5.2855
